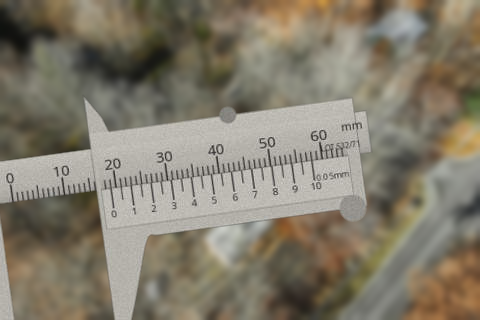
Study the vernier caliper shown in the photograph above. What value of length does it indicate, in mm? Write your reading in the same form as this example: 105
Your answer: 19.0
